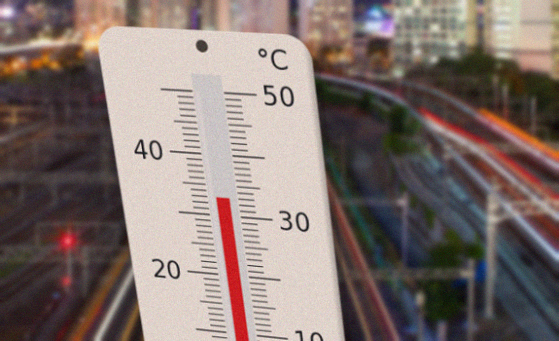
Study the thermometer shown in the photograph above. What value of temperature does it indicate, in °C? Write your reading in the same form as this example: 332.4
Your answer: 33
